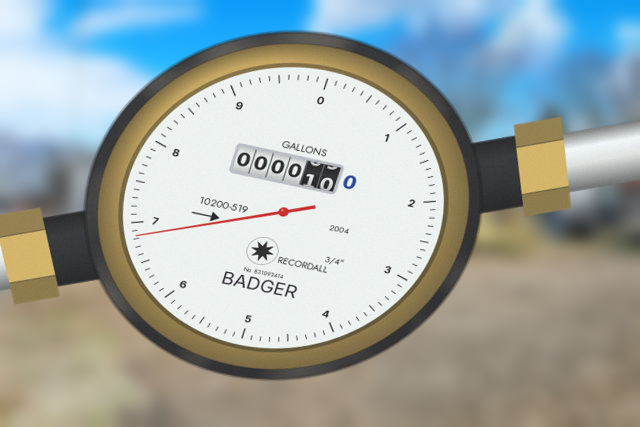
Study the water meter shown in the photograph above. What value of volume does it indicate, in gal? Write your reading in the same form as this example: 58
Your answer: 96.8
